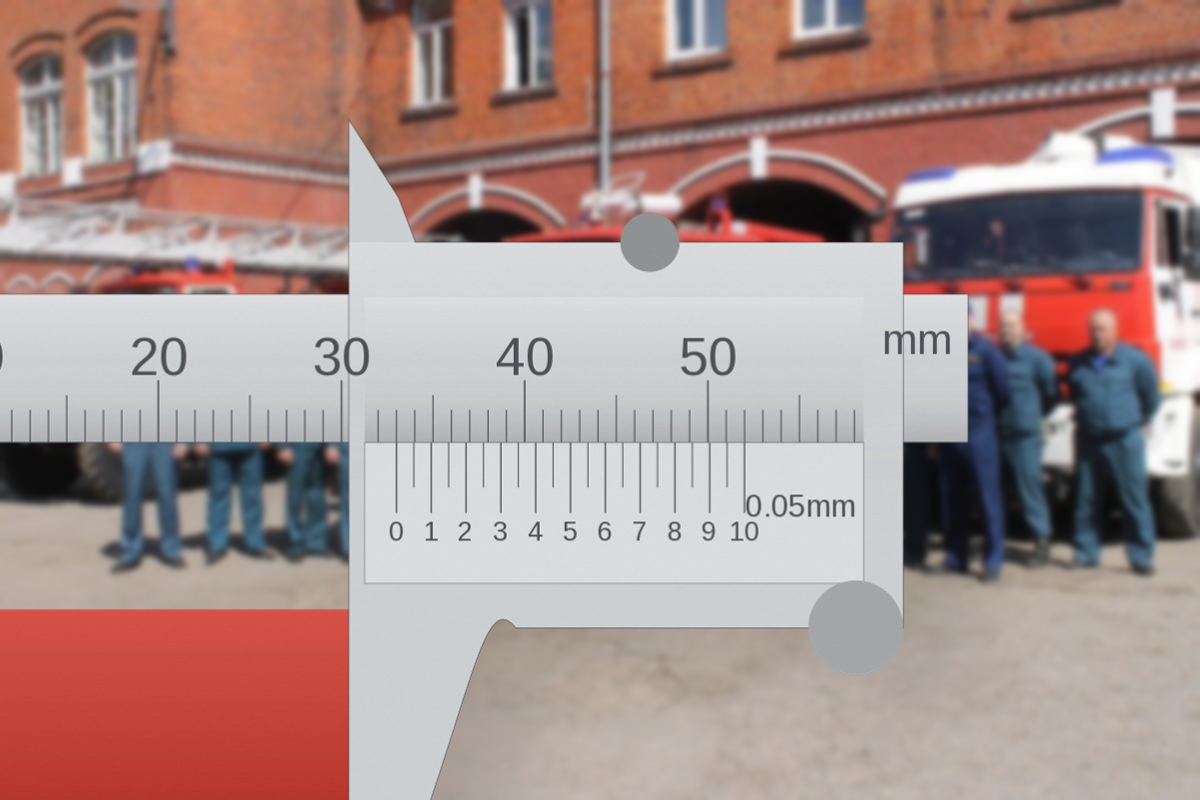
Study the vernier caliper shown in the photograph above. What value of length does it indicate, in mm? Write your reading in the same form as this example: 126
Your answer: 33.0
